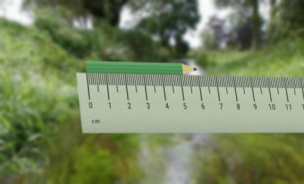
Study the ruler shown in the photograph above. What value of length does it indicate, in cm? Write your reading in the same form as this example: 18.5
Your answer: 6
